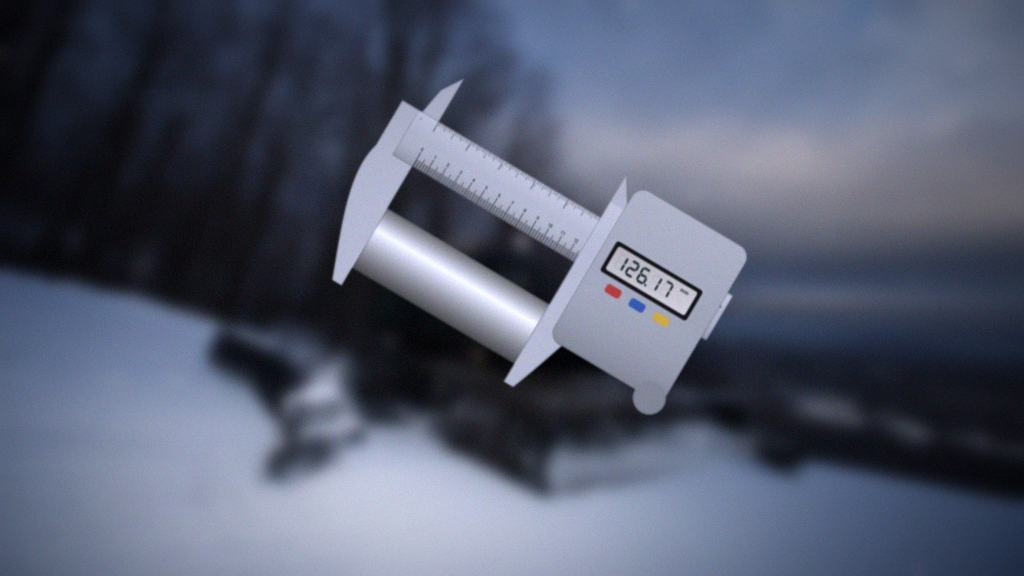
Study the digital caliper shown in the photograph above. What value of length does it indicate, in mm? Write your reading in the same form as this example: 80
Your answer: 126.17
